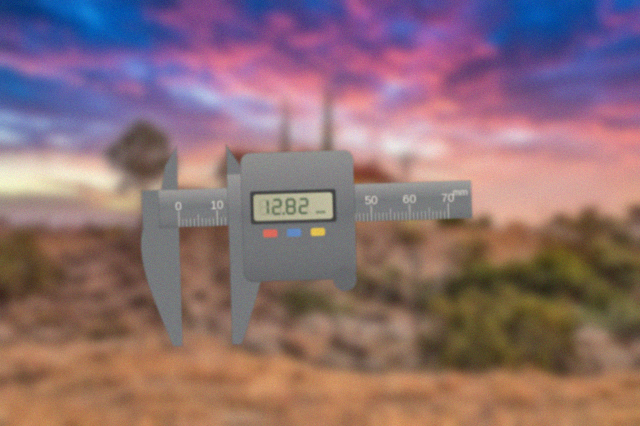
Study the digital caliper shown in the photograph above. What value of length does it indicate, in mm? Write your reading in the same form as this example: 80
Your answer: 12.82
